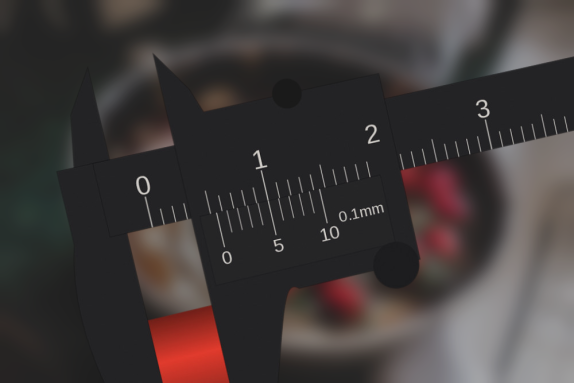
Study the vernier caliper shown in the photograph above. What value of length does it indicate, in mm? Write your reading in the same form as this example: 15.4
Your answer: 5.5
